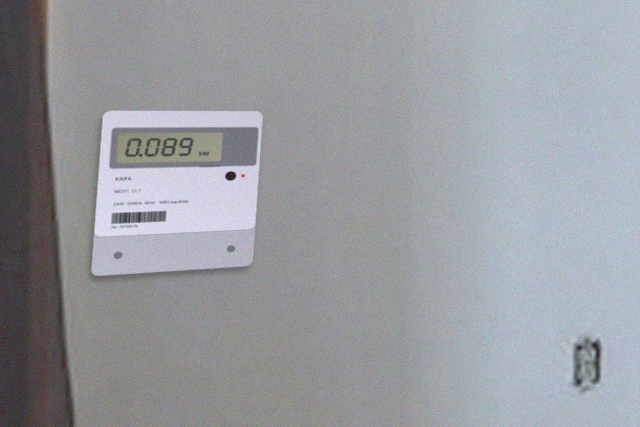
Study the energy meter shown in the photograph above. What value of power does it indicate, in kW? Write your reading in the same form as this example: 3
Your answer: 0.089
